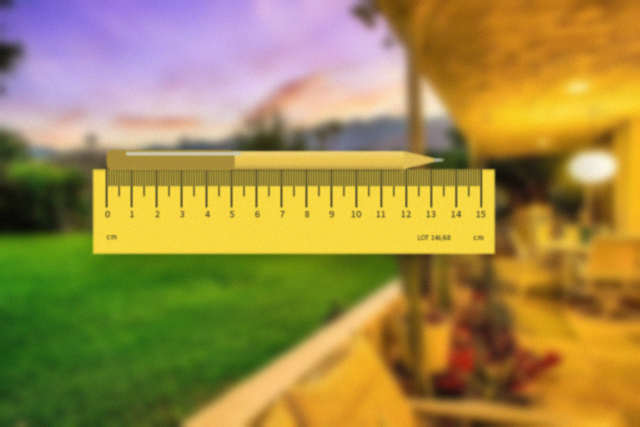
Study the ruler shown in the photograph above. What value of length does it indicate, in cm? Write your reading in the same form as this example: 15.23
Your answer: 13.5
